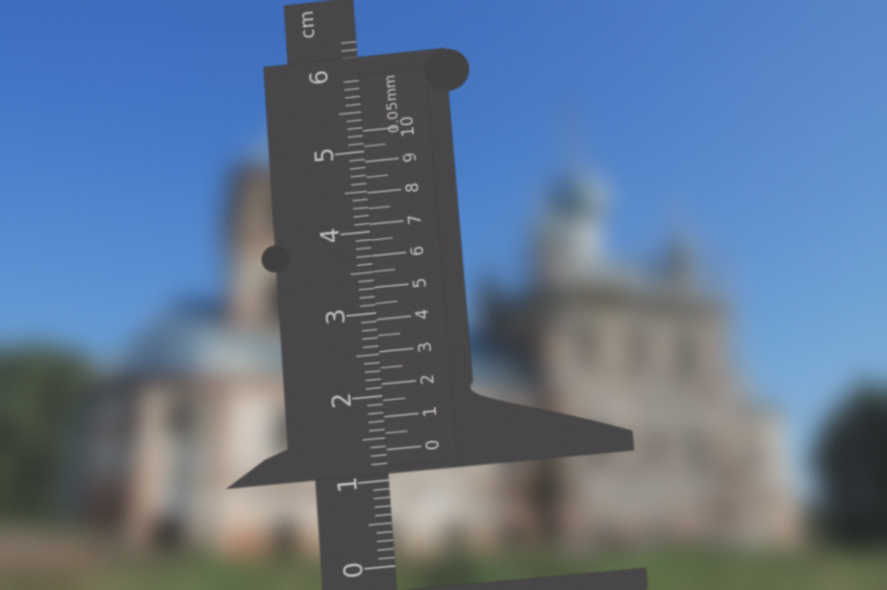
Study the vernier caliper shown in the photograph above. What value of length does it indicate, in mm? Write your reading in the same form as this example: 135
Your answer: 13.6
